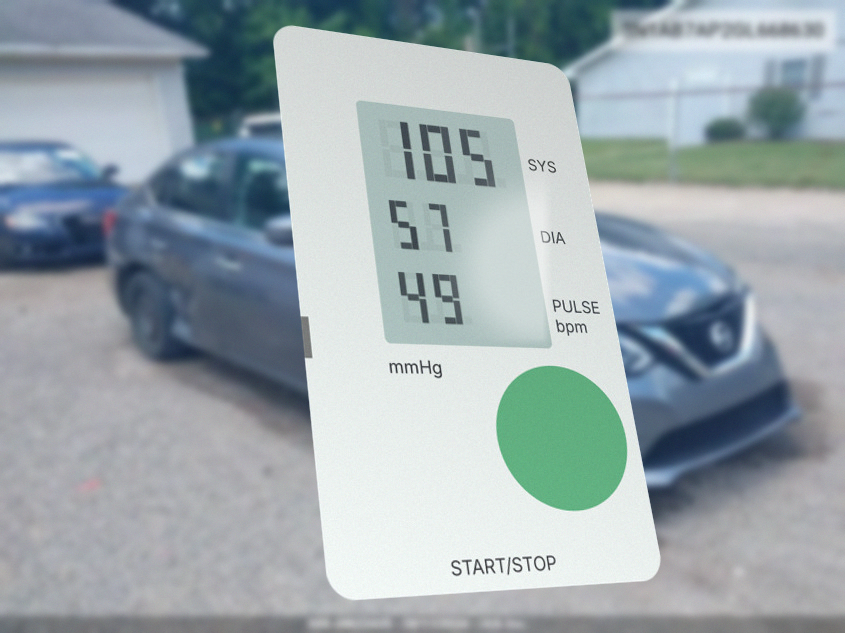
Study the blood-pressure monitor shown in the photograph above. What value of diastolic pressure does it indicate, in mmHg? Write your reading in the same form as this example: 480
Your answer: 57
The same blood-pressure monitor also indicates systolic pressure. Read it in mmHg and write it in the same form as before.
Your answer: 105
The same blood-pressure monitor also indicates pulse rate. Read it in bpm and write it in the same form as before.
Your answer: 49
